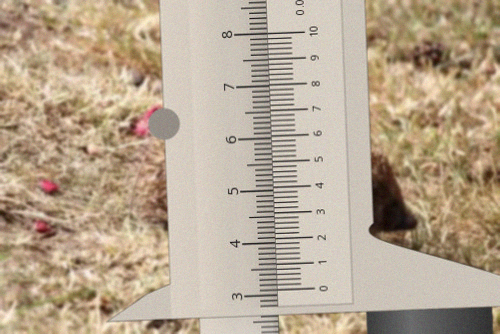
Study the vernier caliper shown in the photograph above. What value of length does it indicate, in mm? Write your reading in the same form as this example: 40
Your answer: 31.0
